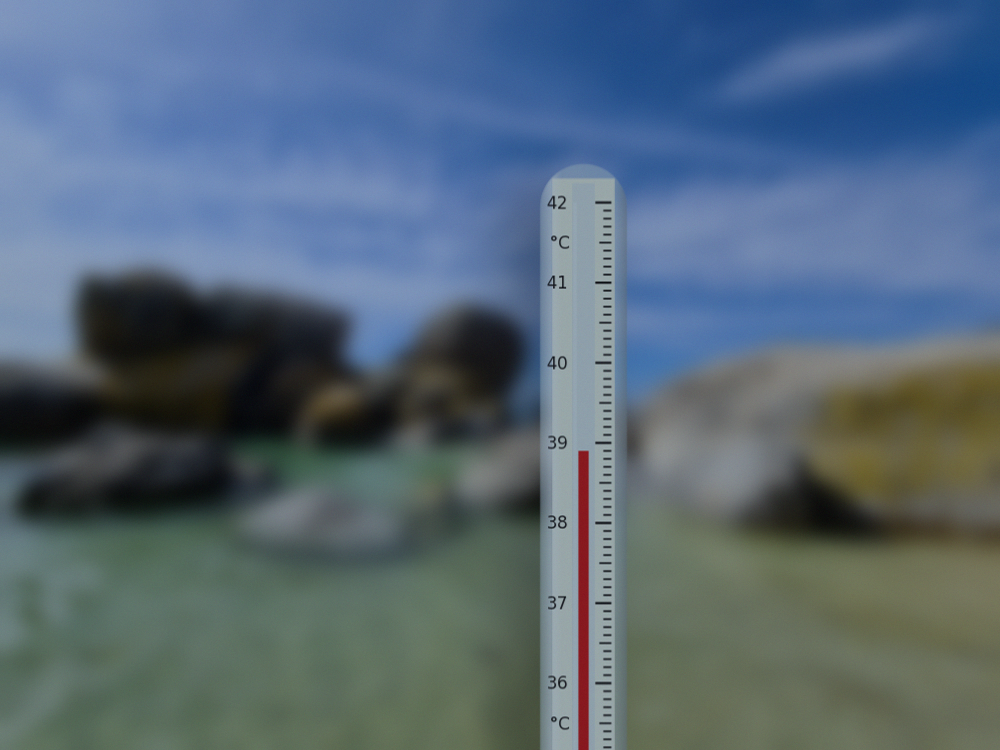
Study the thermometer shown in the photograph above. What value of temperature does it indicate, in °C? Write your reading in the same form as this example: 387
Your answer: 38.9
